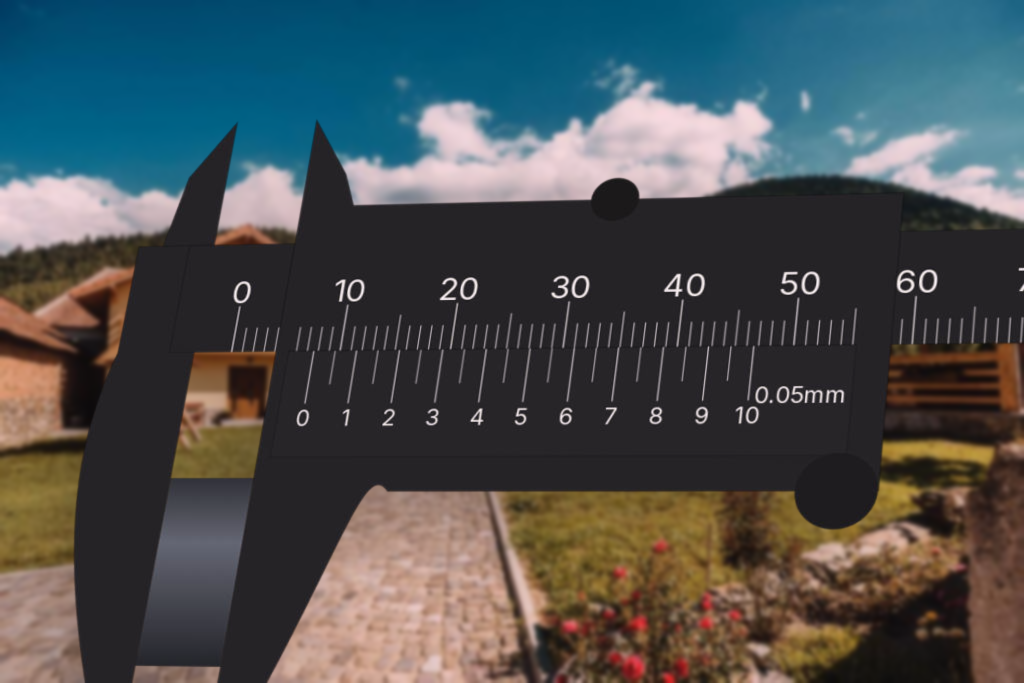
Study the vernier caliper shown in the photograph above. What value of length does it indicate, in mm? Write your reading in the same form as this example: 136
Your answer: 7.6
